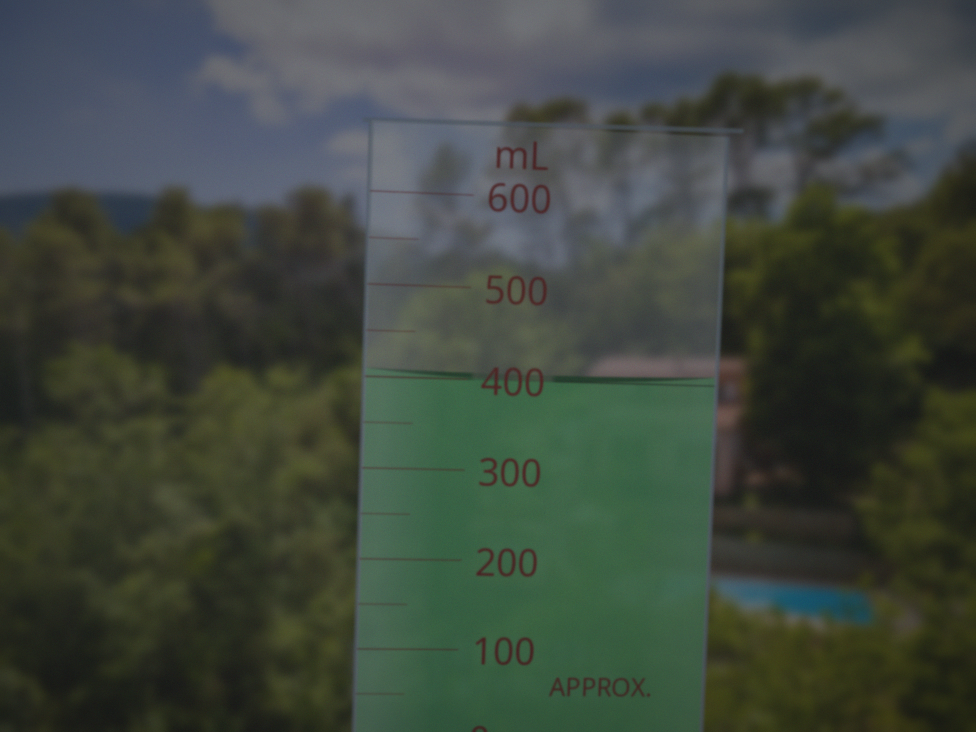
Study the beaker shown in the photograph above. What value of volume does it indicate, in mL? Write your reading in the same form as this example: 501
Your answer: 400
